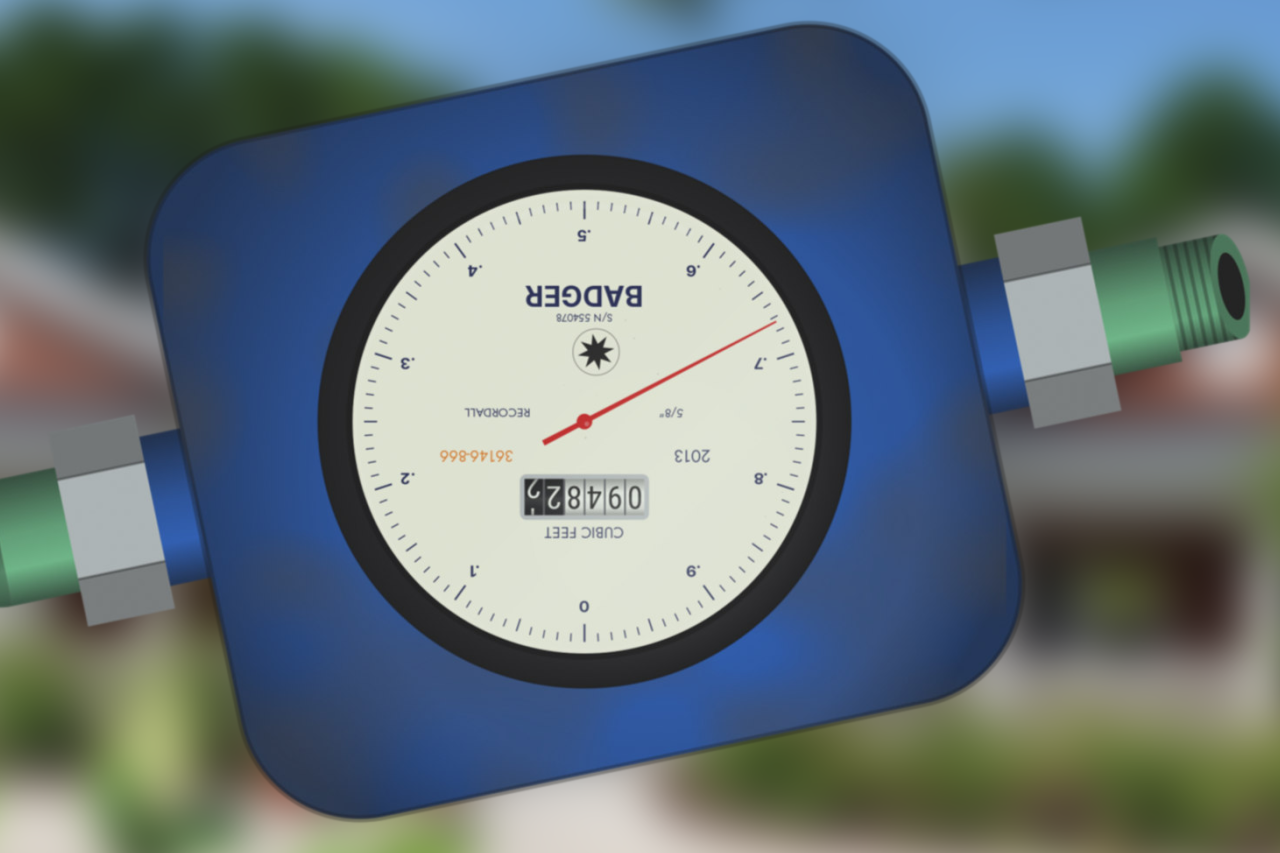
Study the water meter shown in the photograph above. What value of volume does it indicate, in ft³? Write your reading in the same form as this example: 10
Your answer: 94821.67
